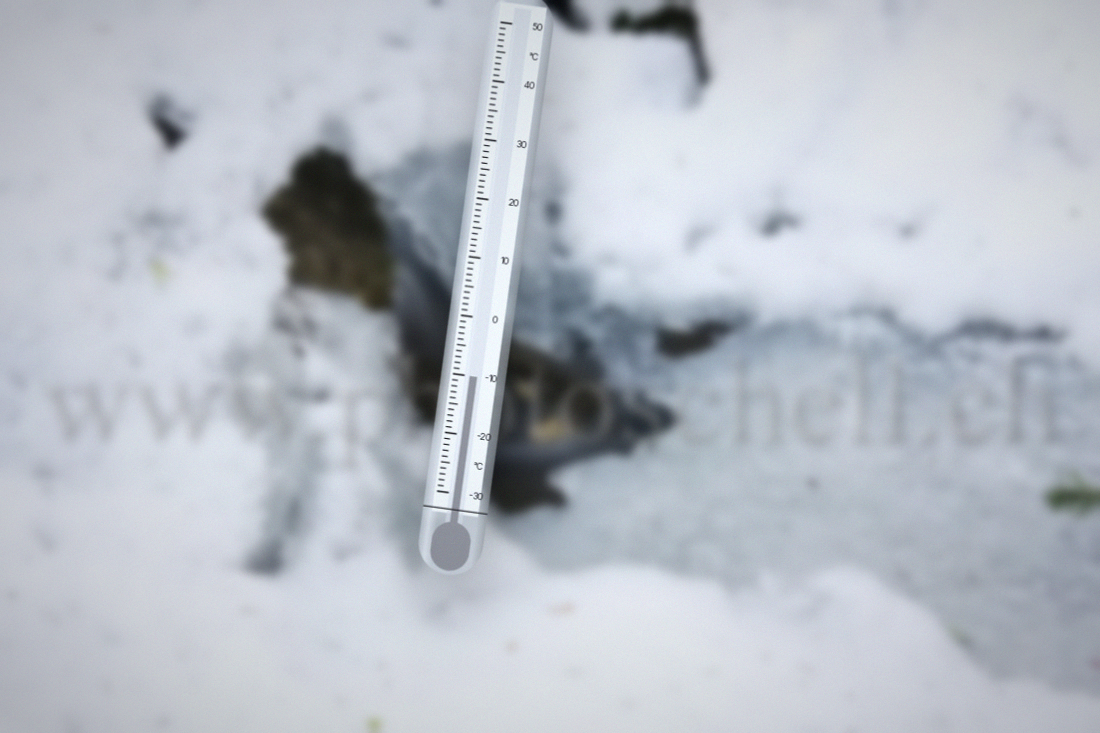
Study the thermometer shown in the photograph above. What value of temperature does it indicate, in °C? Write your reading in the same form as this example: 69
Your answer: -10
